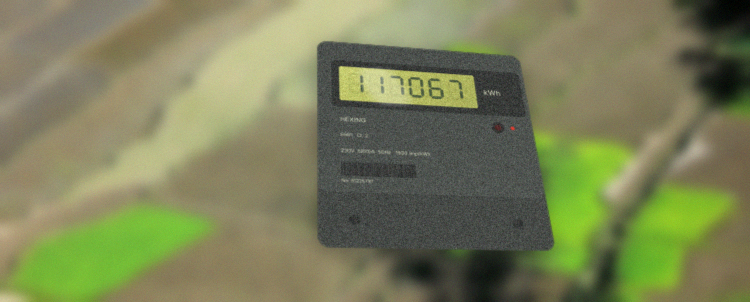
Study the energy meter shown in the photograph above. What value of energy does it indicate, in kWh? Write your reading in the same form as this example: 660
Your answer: 117067
